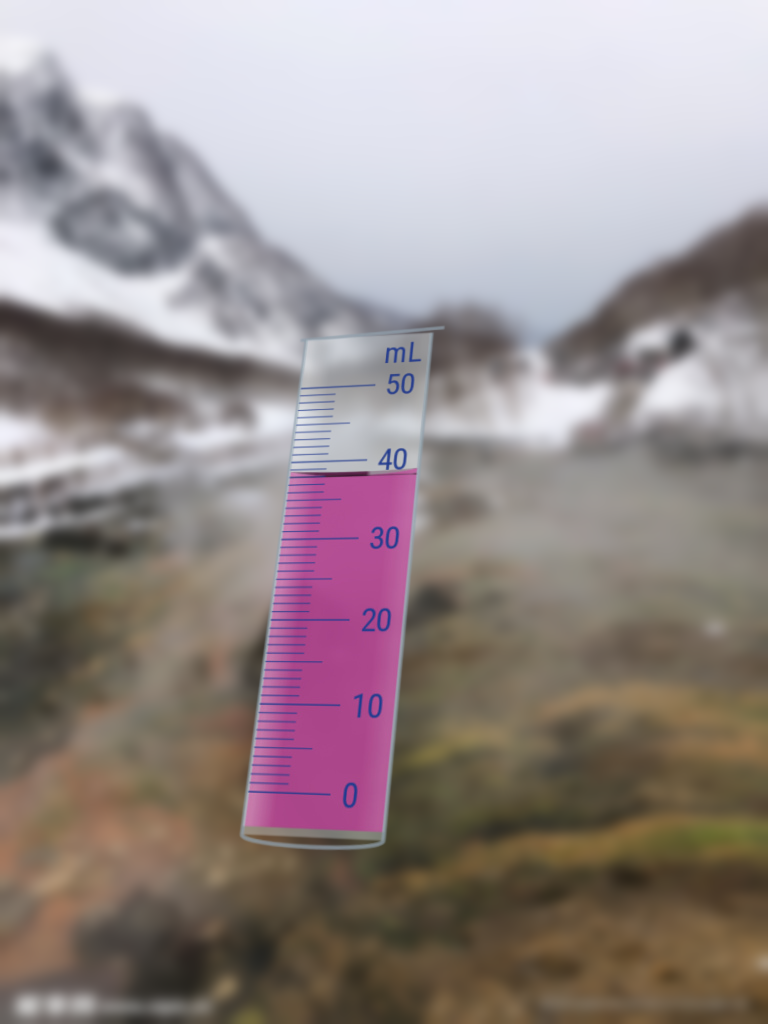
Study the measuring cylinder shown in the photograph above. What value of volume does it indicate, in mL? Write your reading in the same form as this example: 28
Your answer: 38
